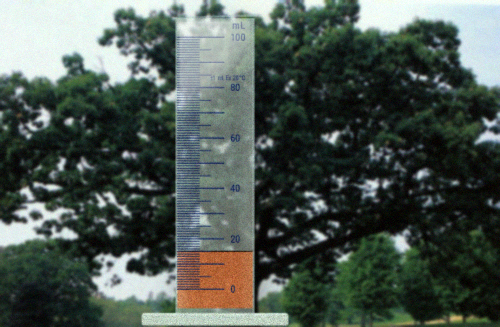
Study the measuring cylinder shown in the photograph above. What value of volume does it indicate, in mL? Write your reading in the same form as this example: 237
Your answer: 15
